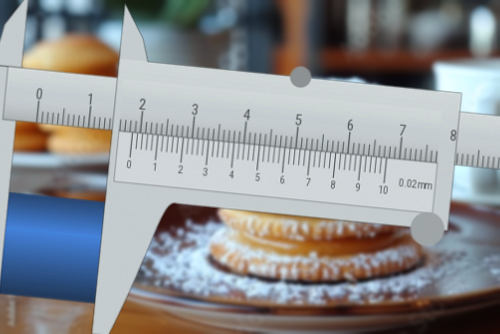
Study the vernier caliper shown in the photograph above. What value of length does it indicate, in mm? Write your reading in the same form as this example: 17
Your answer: 18.5
